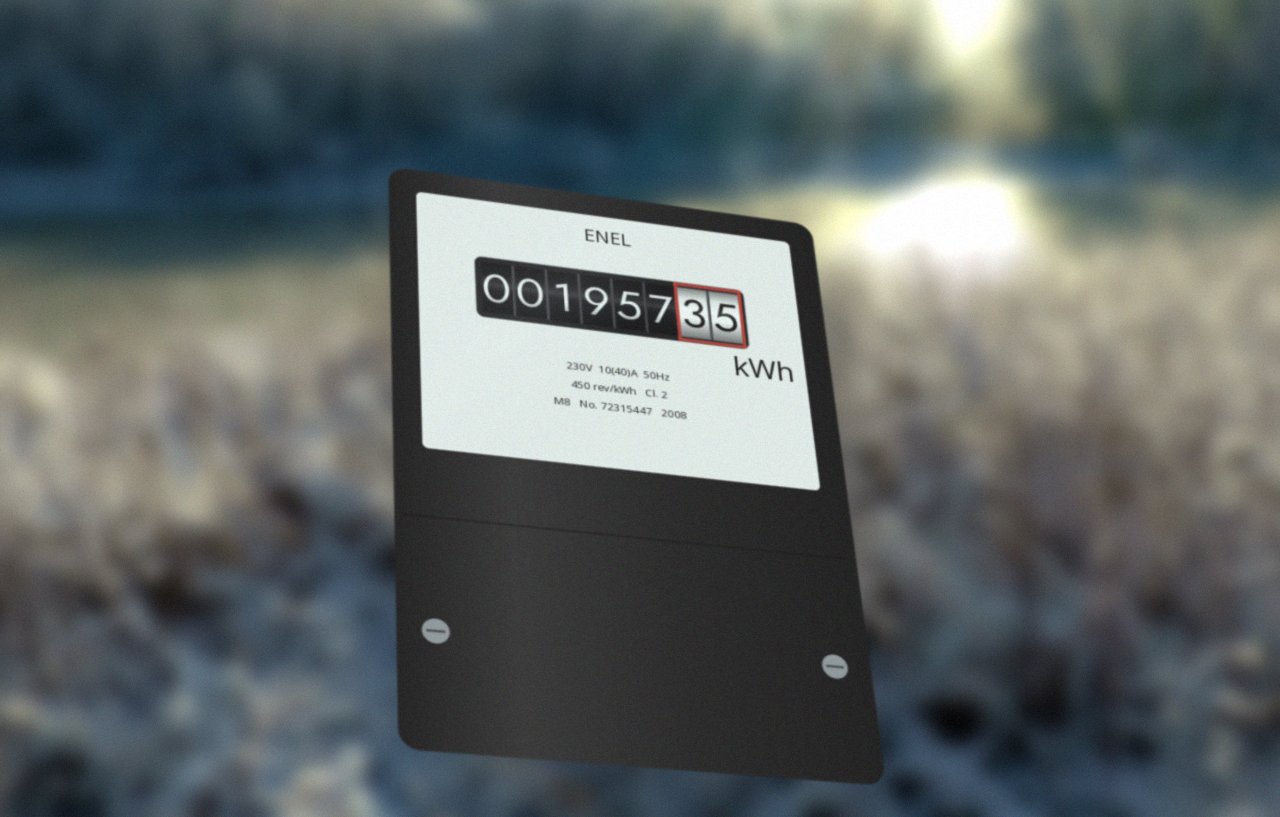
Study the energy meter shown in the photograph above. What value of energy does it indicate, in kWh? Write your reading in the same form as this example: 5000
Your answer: 1957.35
